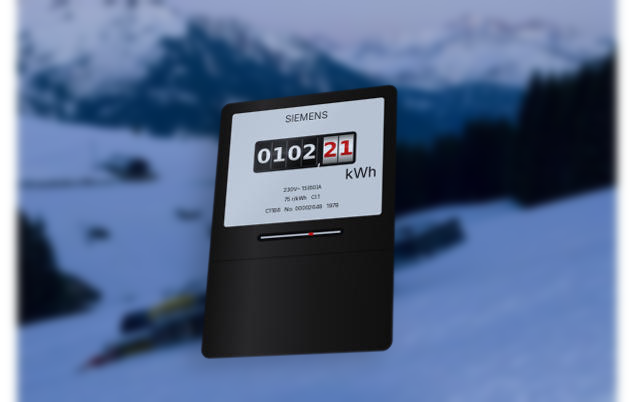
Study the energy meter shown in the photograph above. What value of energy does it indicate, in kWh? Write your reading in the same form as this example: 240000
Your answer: 102.21
